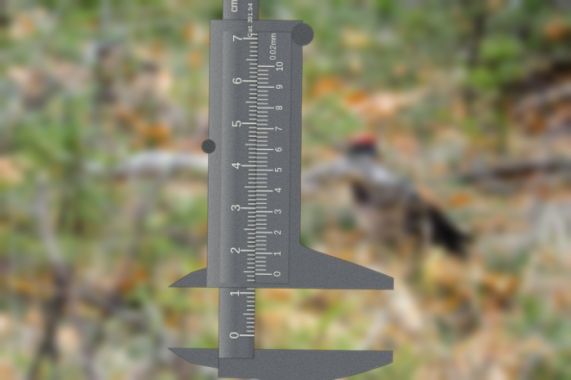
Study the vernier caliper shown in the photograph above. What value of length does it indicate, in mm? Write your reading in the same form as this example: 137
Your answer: 14.5
